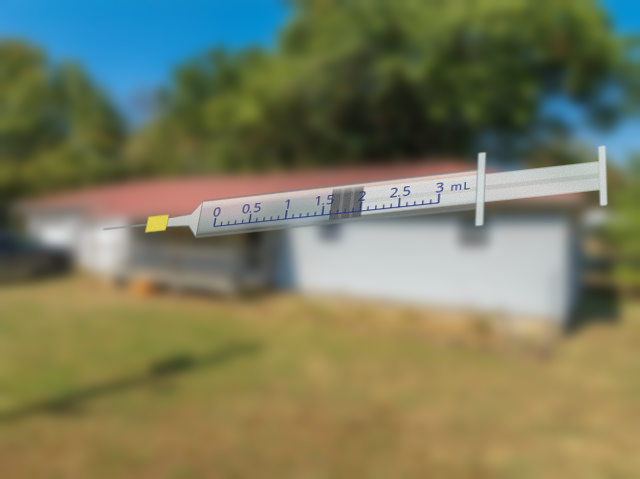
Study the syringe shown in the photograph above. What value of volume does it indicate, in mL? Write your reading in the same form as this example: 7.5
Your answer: 1.6
